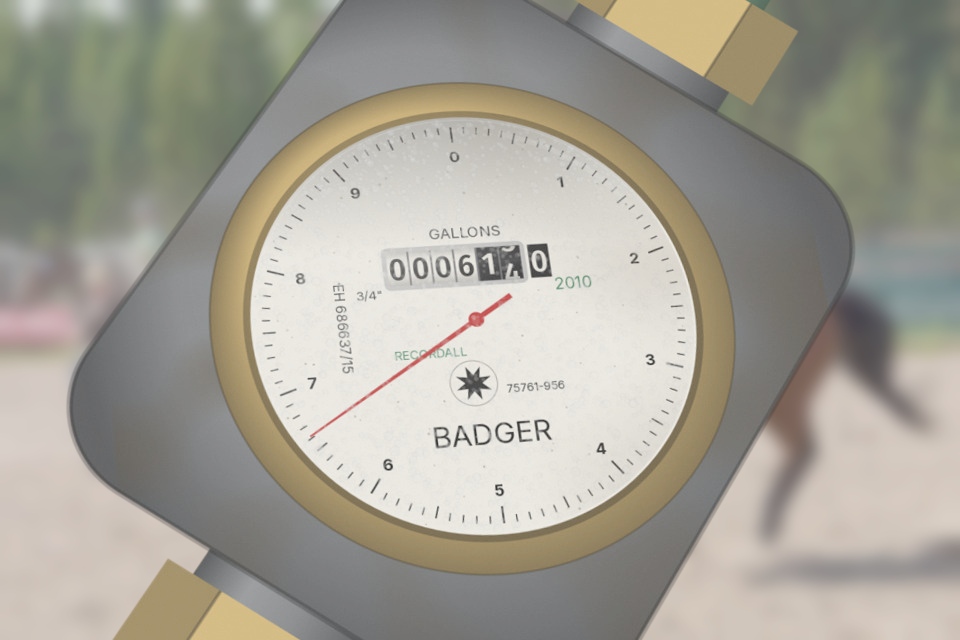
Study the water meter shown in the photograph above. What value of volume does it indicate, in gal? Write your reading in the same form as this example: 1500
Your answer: 6136.6
